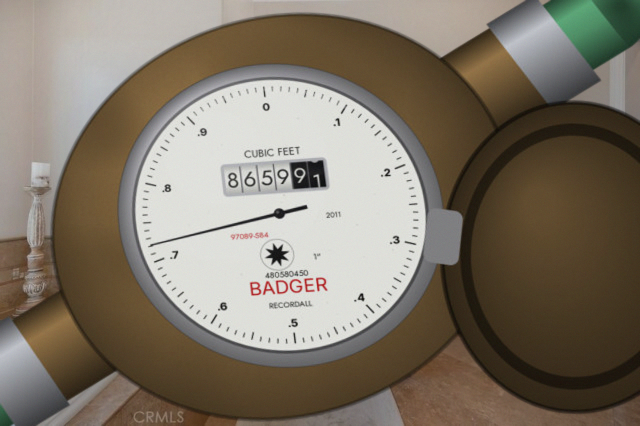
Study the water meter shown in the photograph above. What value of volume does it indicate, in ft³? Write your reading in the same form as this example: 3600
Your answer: 865990.72
